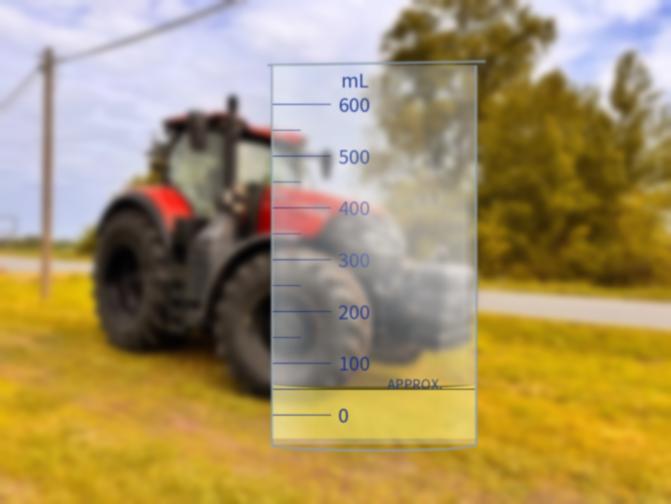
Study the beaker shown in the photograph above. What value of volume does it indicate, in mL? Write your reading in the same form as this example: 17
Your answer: 50
